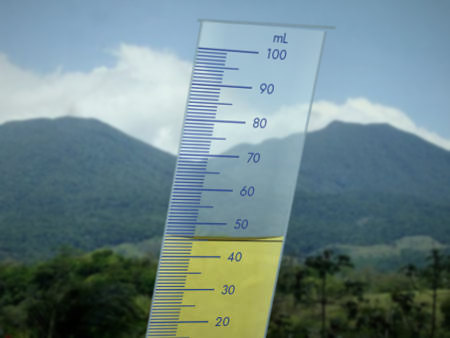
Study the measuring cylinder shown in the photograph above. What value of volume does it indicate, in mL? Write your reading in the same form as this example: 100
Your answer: 45
